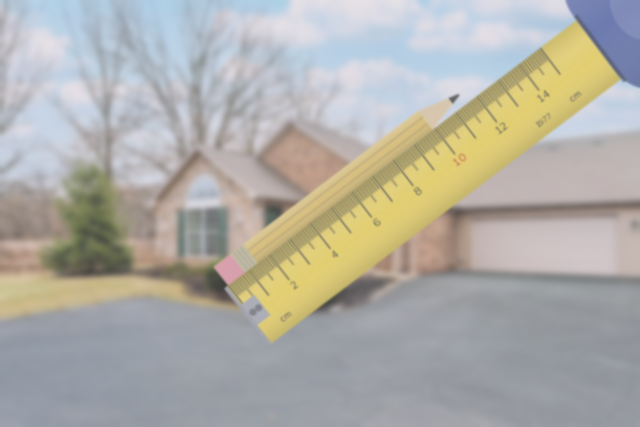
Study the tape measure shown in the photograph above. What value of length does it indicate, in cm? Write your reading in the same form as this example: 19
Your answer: 11.5
